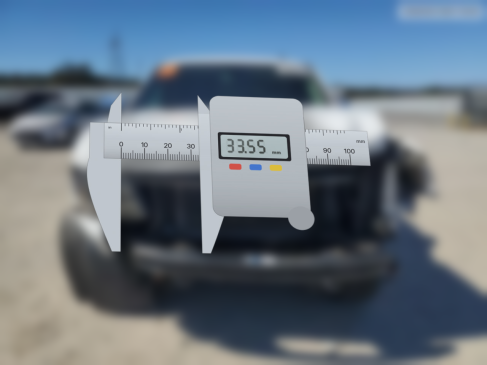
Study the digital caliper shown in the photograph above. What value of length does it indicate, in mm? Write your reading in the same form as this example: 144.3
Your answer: 33.55
